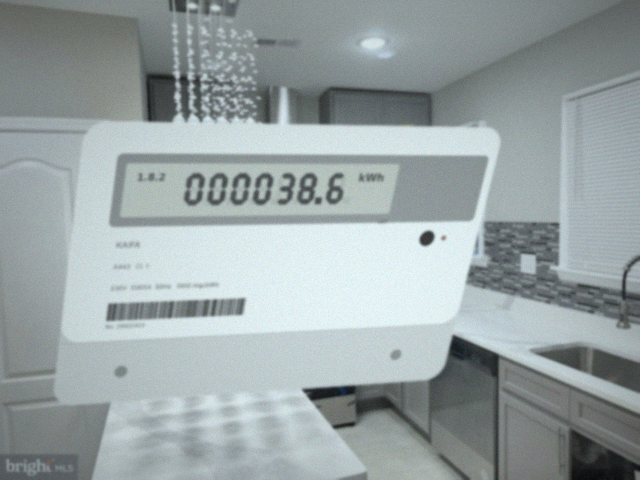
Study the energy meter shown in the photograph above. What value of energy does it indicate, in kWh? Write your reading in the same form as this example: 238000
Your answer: 38.6
